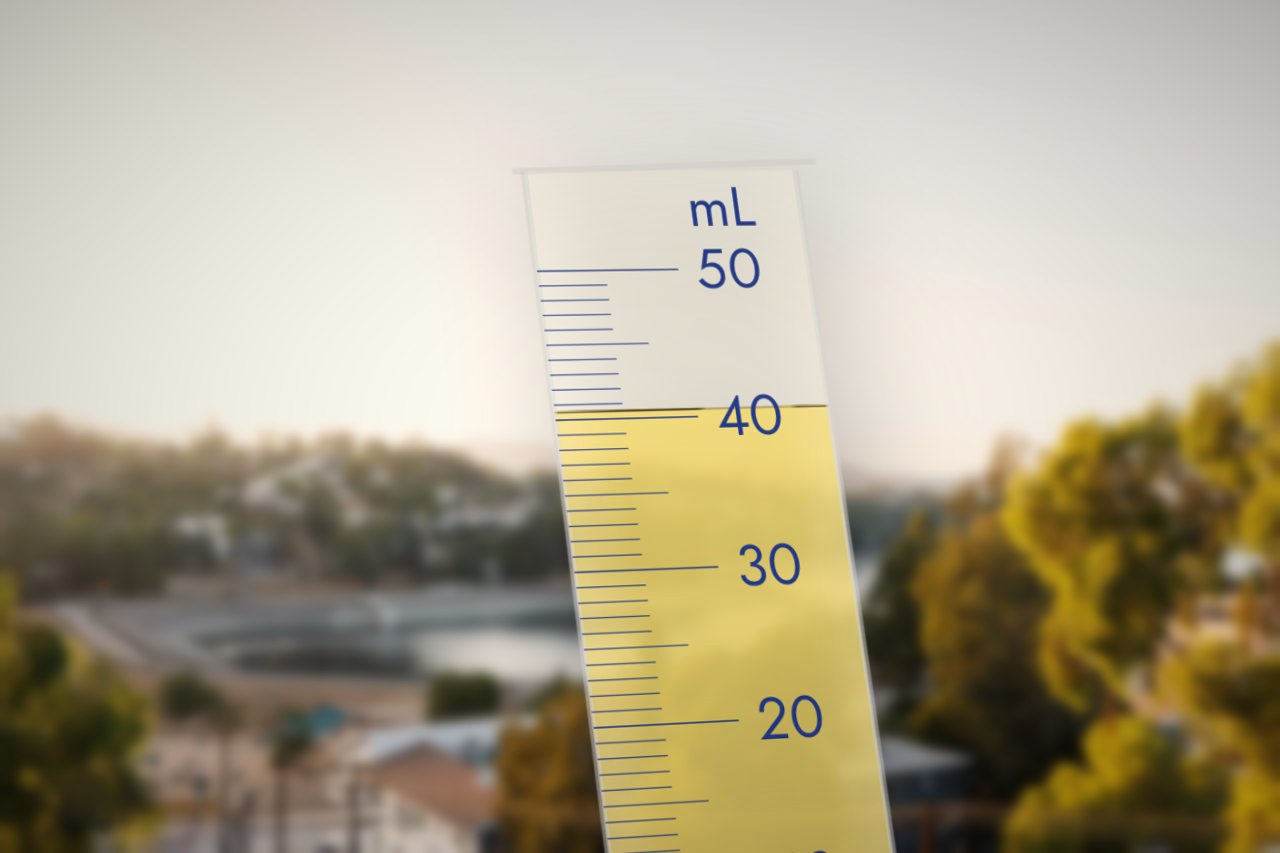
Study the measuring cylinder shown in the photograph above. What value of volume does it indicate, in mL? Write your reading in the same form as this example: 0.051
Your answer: 40.5
